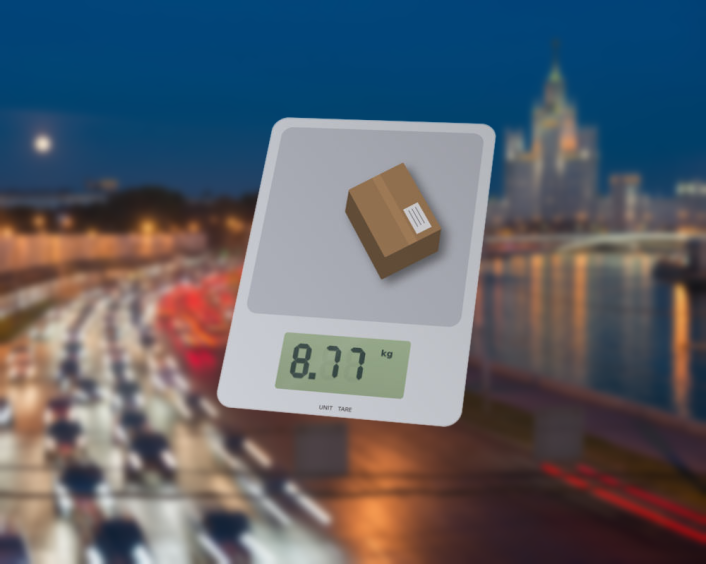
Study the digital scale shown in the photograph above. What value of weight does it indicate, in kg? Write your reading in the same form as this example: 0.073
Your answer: 8.77
